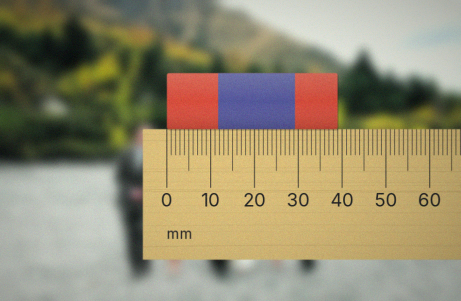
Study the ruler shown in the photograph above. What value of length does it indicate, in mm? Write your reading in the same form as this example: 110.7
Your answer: 39
